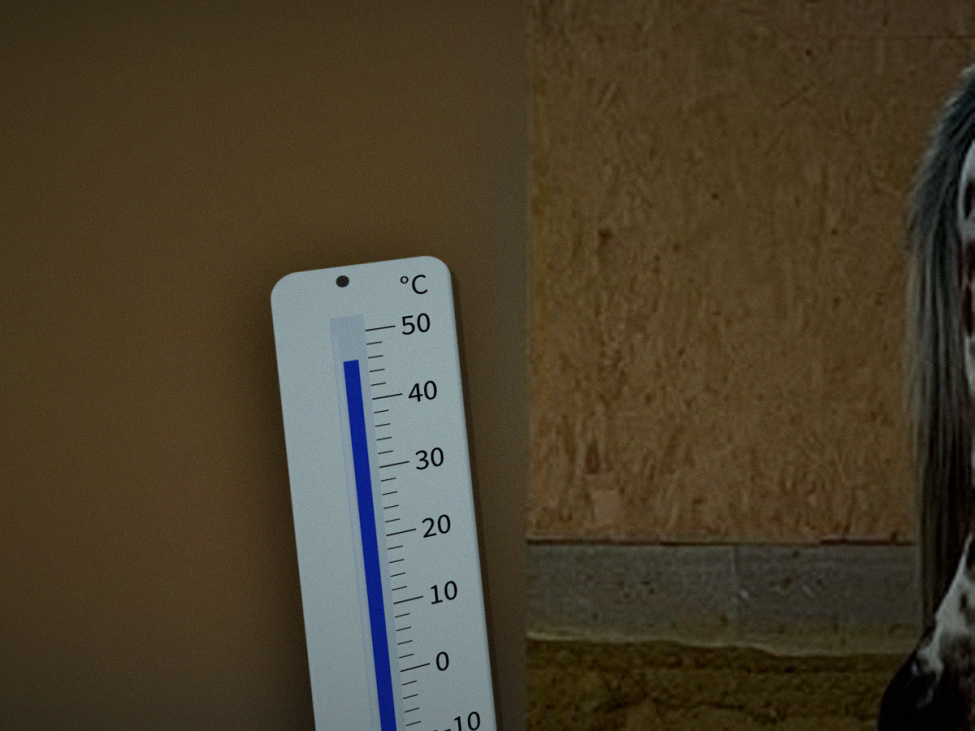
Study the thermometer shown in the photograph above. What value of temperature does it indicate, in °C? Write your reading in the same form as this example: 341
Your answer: 46
